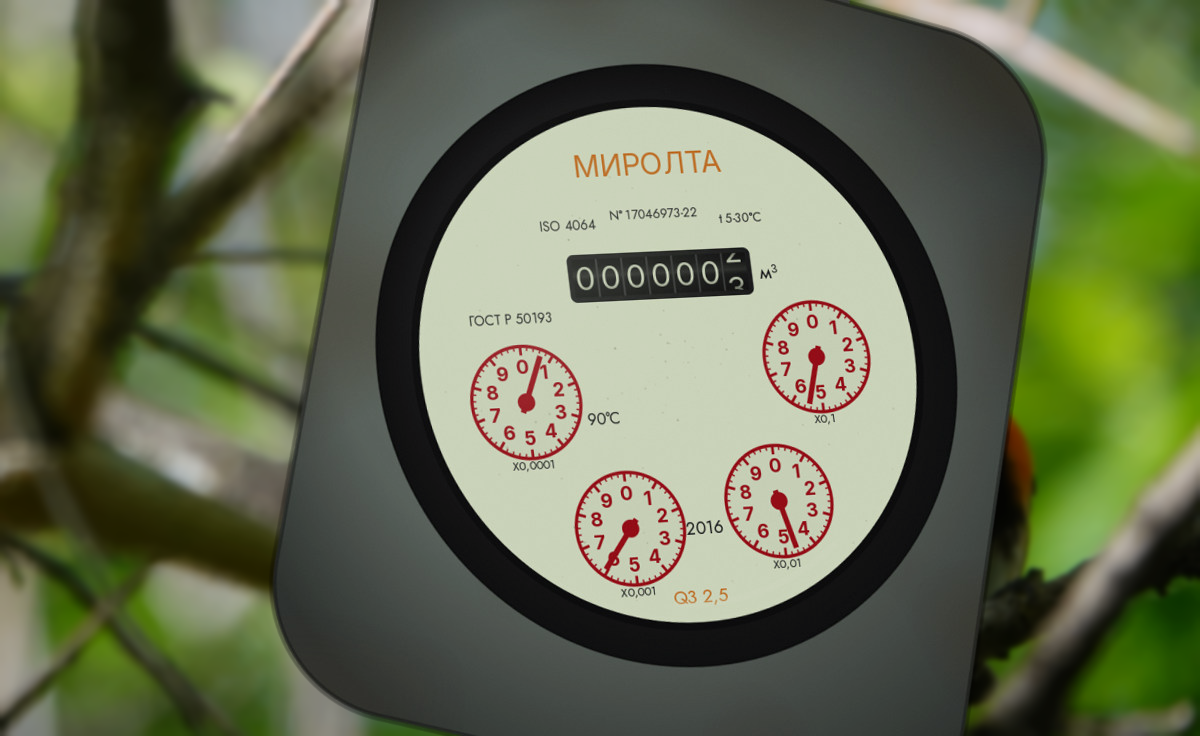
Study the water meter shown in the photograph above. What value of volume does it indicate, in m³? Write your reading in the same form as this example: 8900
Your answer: 2.5460
